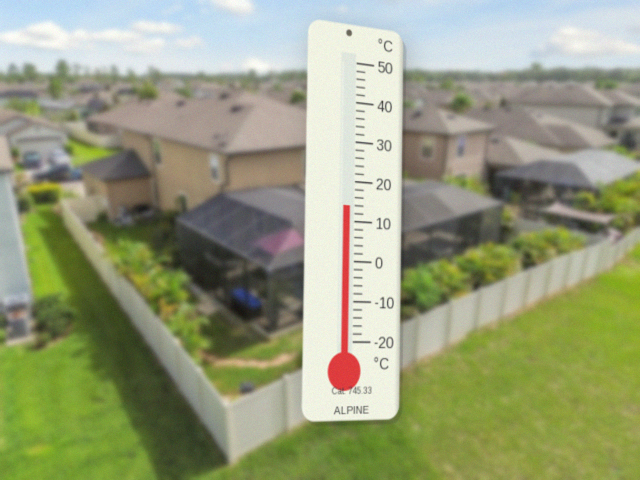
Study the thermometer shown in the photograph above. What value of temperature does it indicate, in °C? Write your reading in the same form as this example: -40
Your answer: 14
